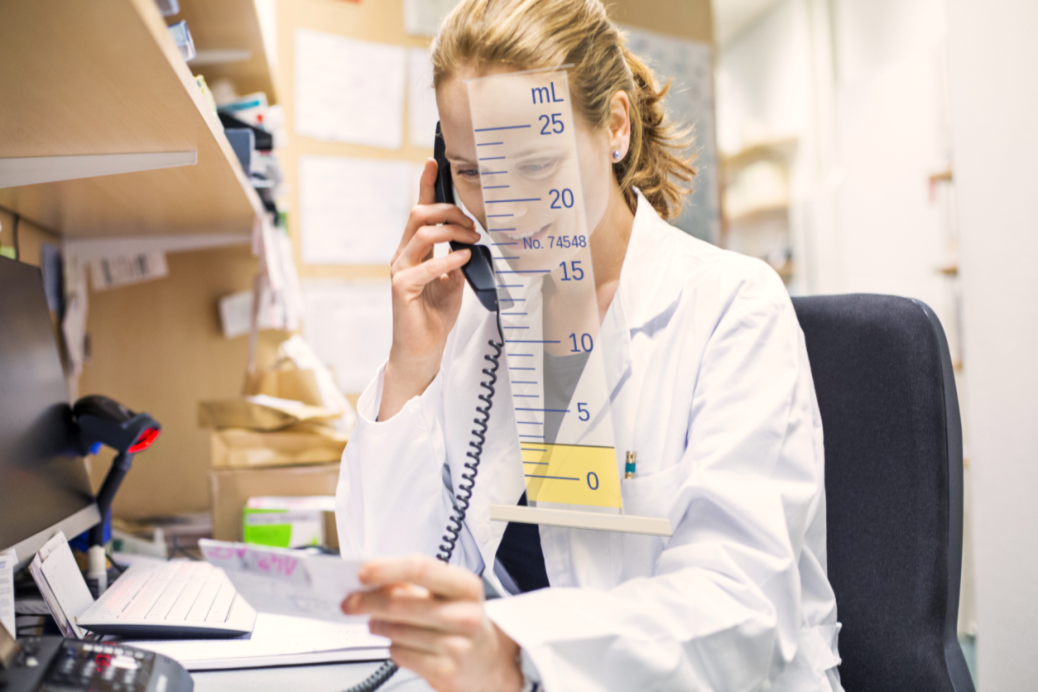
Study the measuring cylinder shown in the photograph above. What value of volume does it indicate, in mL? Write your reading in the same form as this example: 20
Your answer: 2.5
